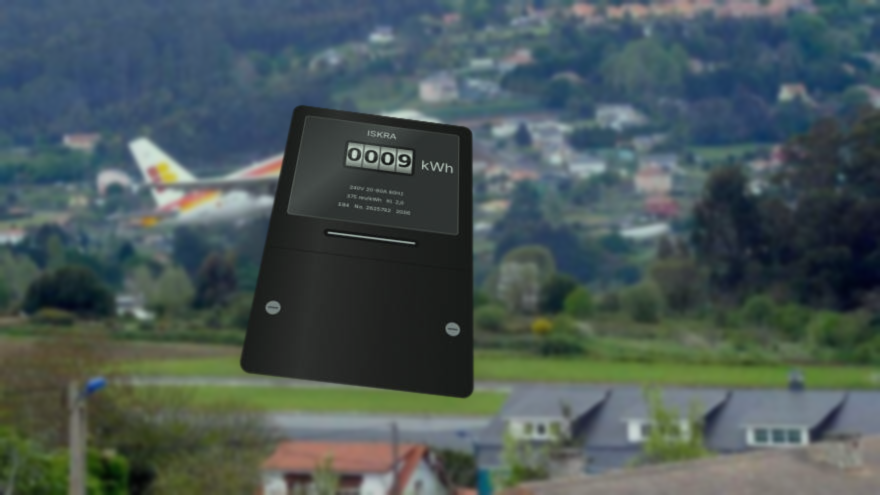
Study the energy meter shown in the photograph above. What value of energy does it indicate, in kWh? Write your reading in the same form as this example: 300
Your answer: 9
